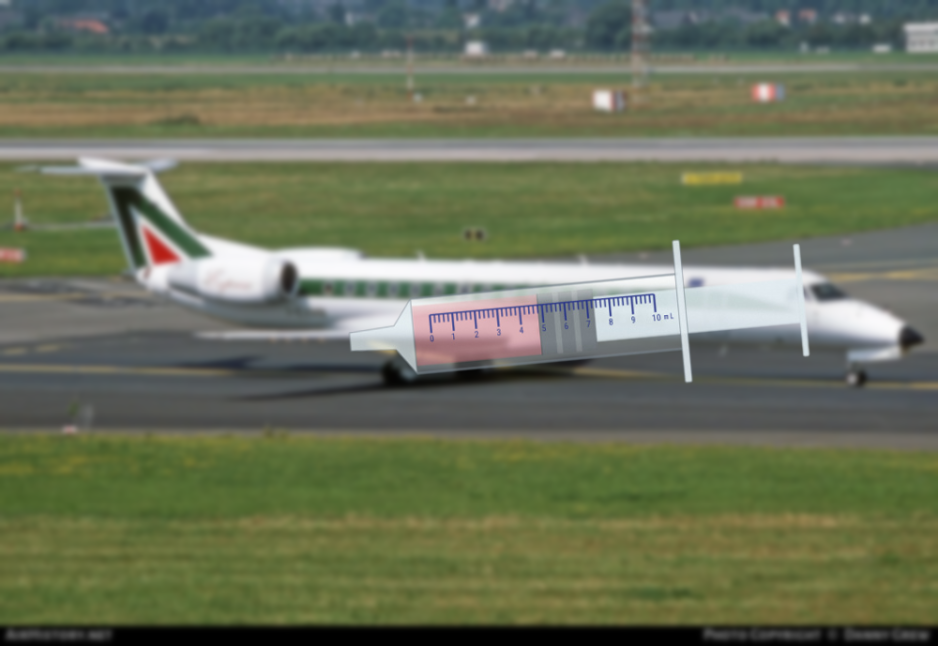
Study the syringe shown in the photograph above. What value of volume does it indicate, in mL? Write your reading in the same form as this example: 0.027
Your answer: 4.8
